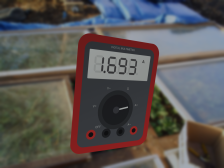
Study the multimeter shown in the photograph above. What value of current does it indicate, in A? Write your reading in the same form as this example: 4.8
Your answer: 1.693
